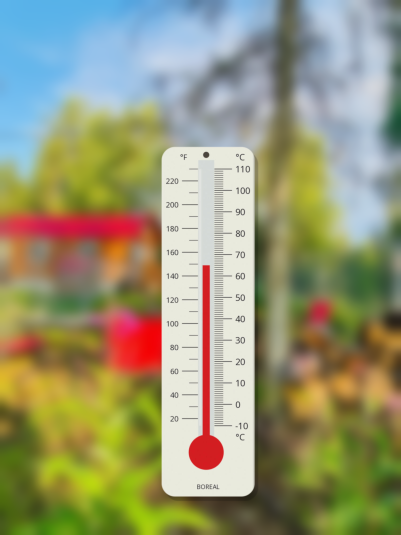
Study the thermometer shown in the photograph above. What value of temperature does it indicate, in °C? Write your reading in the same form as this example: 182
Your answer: 65
